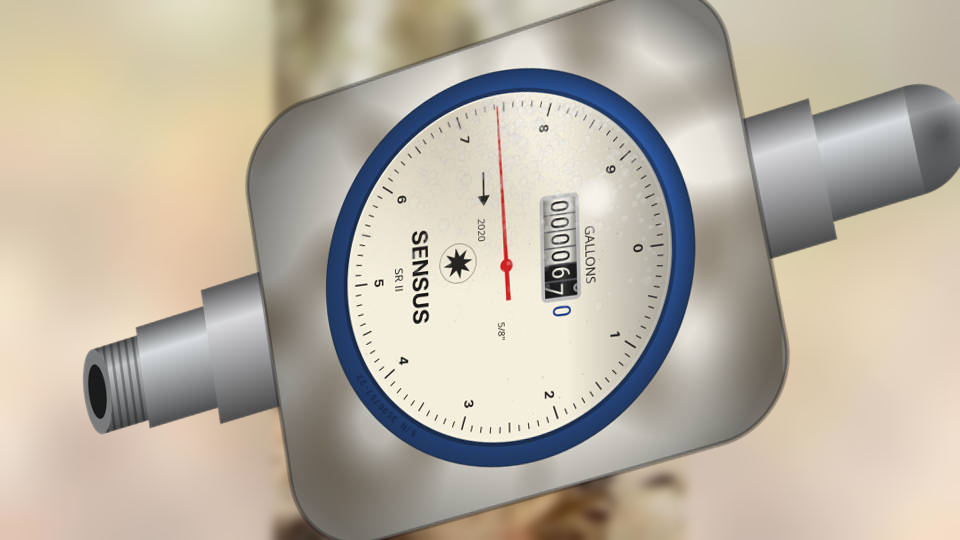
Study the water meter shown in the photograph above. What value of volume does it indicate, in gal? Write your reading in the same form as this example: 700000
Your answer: 667.4
